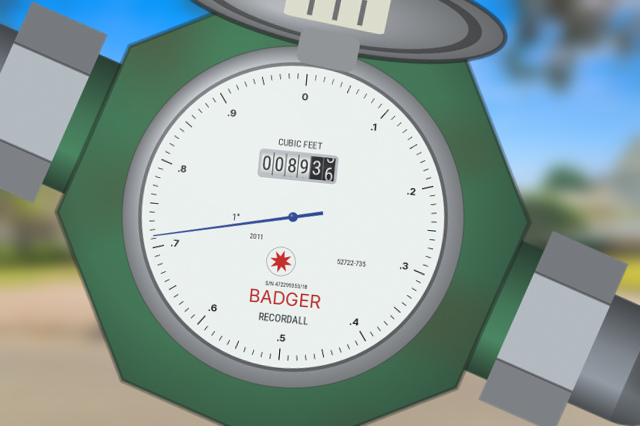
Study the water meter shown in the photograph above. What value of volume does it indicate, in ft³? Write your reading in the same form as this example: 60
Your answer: 8935.71
